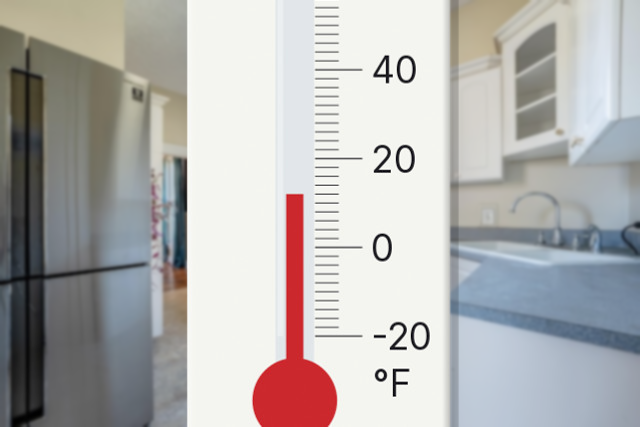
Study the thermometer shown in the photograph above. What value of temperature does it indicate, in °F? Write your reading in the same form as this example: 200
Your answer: 12
